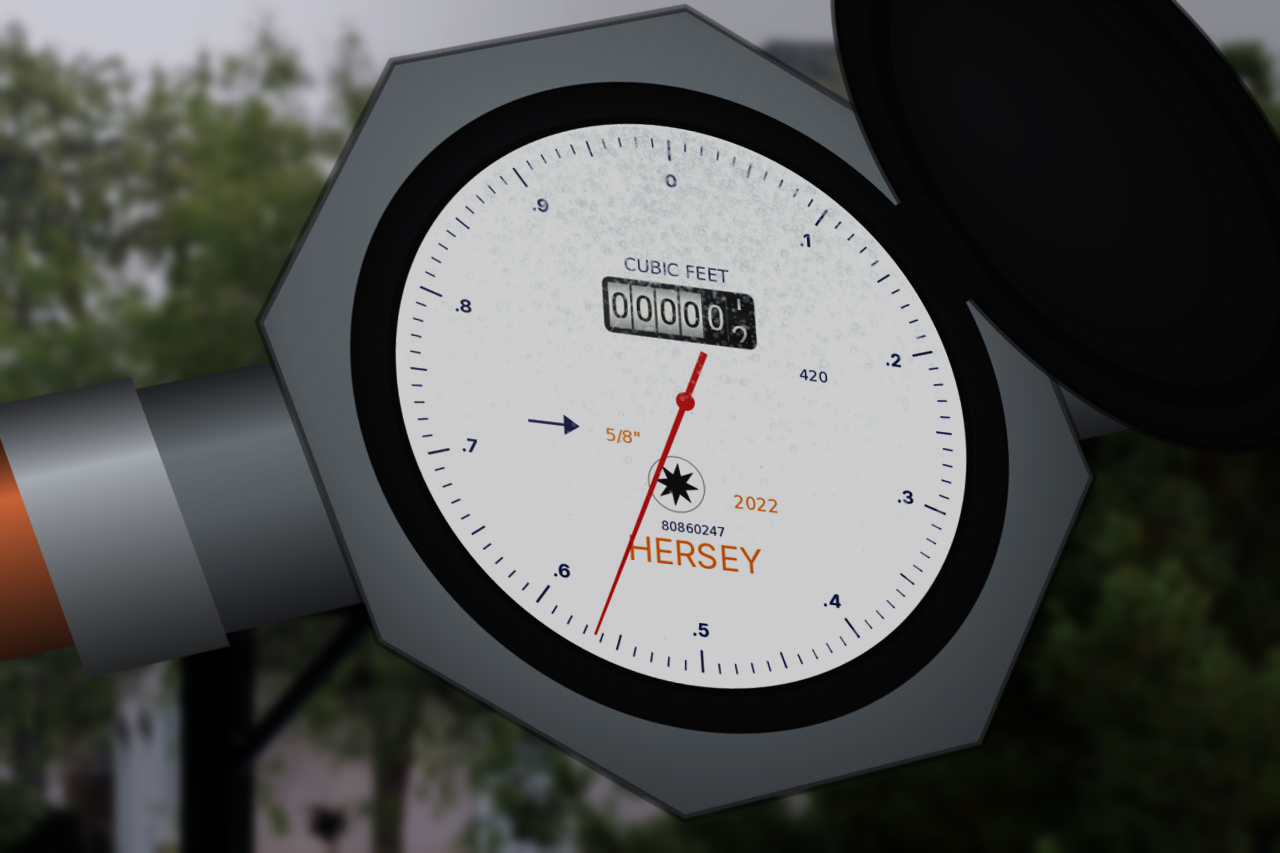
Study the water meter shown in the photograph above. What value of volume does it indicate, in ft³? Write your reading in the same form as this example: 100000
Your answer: 1.56
